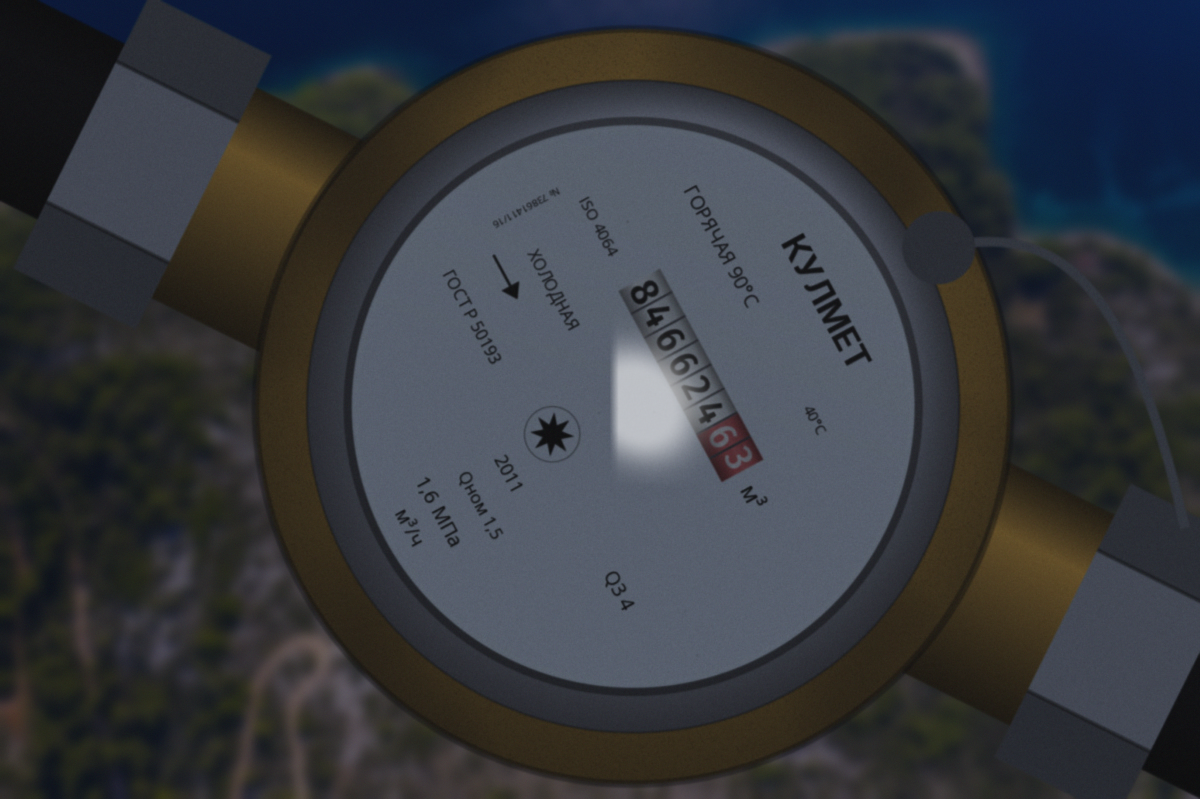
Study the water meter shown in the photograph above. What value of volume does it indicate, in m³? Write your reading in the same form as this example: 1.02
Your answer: 846624.63
